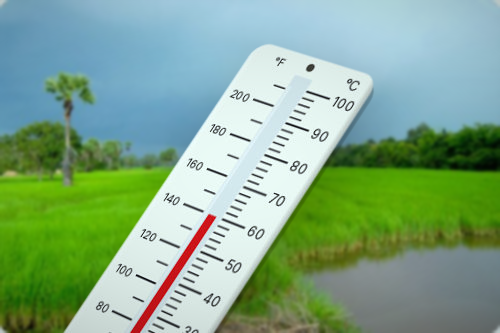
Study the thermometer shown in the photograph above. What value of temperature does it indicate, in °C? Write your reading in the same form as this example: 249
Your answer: 60
